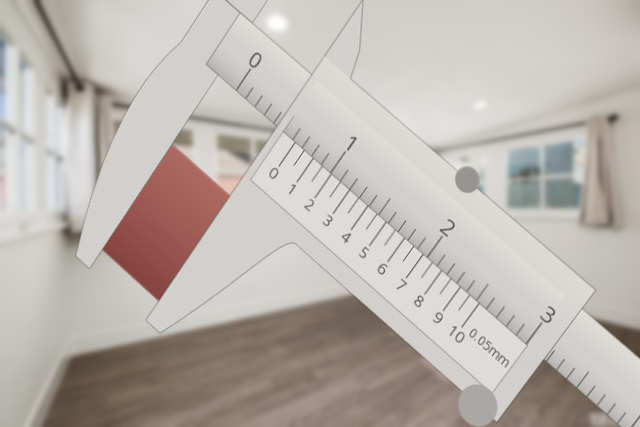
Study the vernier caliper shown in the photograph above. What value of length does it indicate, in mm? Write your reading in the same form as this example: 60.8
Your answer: 6.3
